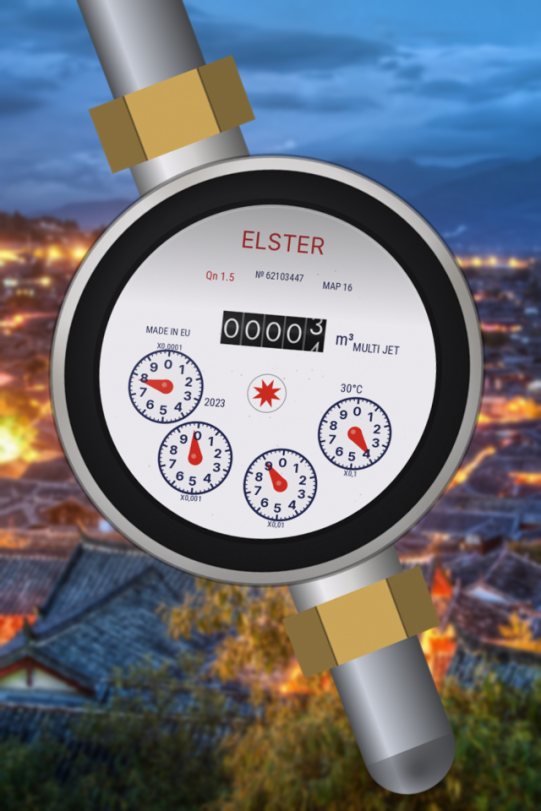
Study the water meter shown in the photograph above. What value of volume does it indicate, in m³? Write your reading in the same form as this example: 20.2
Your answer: 3.3897
